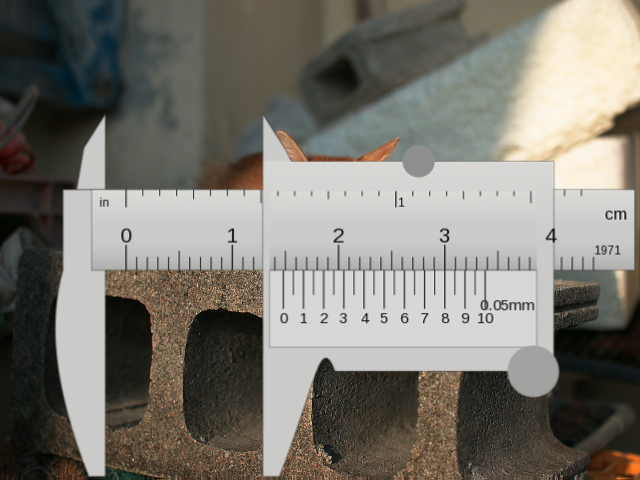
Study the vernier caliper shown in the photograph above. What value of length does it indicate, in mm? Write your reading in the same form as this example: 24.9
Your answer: 14.8
